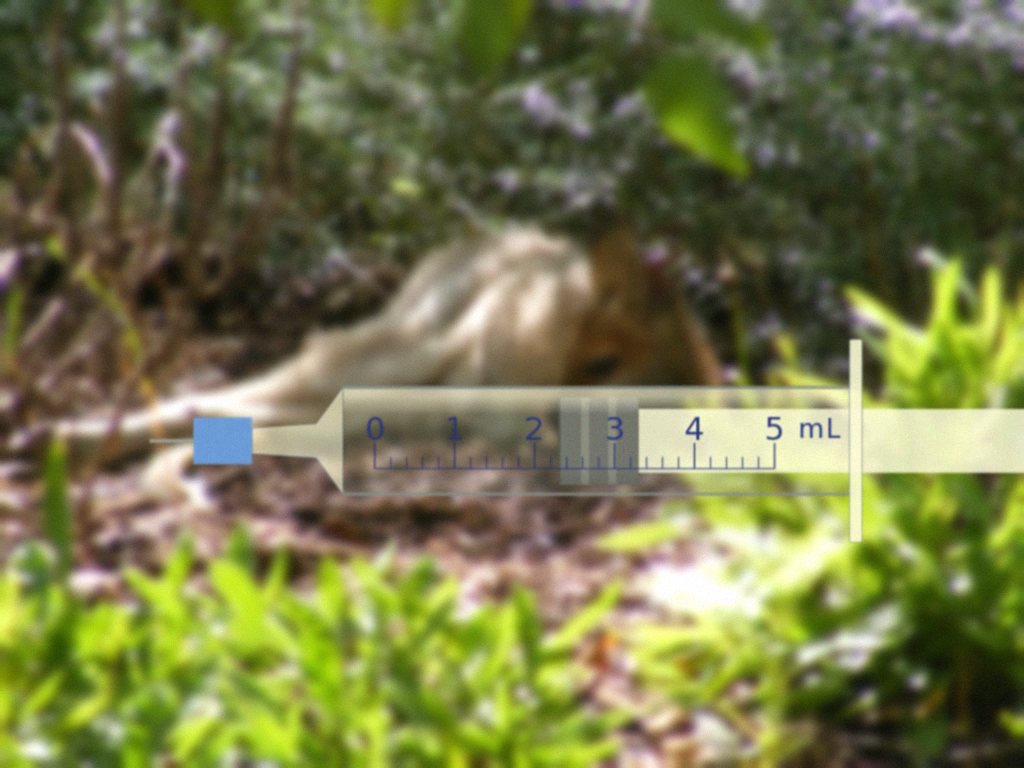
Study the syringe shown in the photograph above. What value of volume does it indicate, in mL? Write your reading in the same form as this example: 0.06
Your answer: 2.3
